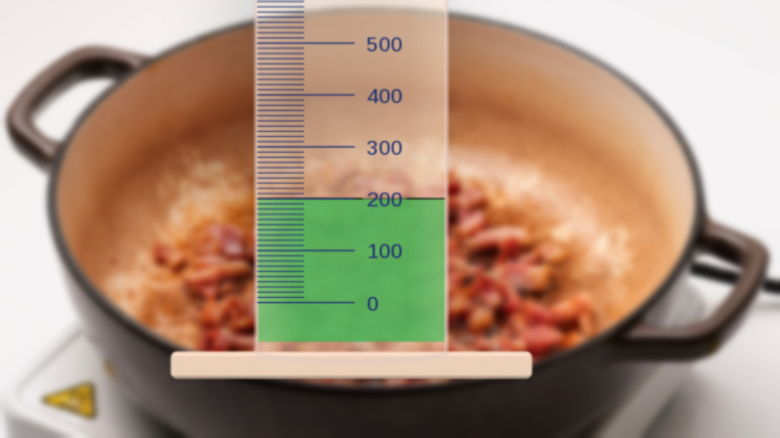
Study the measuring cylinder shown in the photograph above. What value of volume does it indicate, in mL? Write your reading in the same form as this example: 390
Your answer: 200
